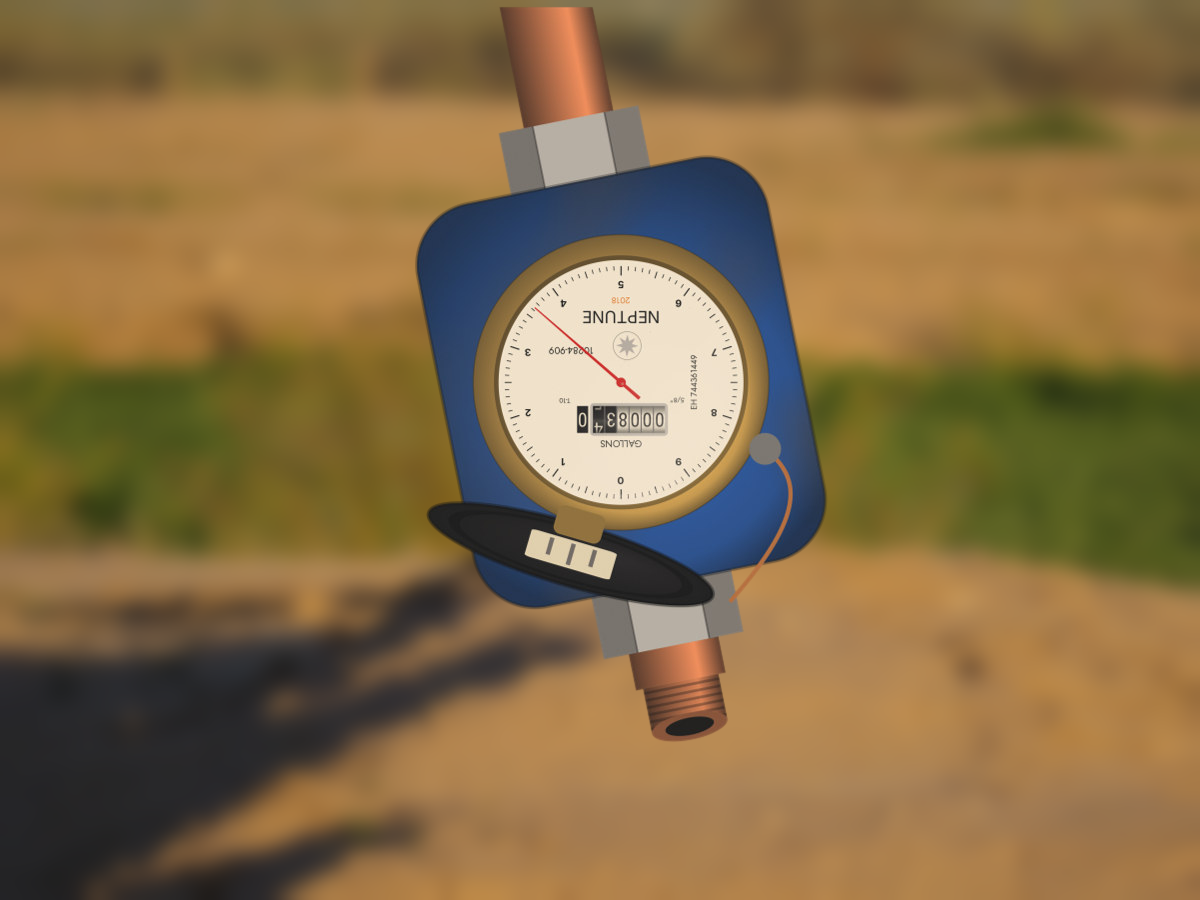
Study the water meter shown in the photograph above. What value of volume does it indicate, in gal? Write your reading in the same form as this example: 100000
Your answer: 8343.6
